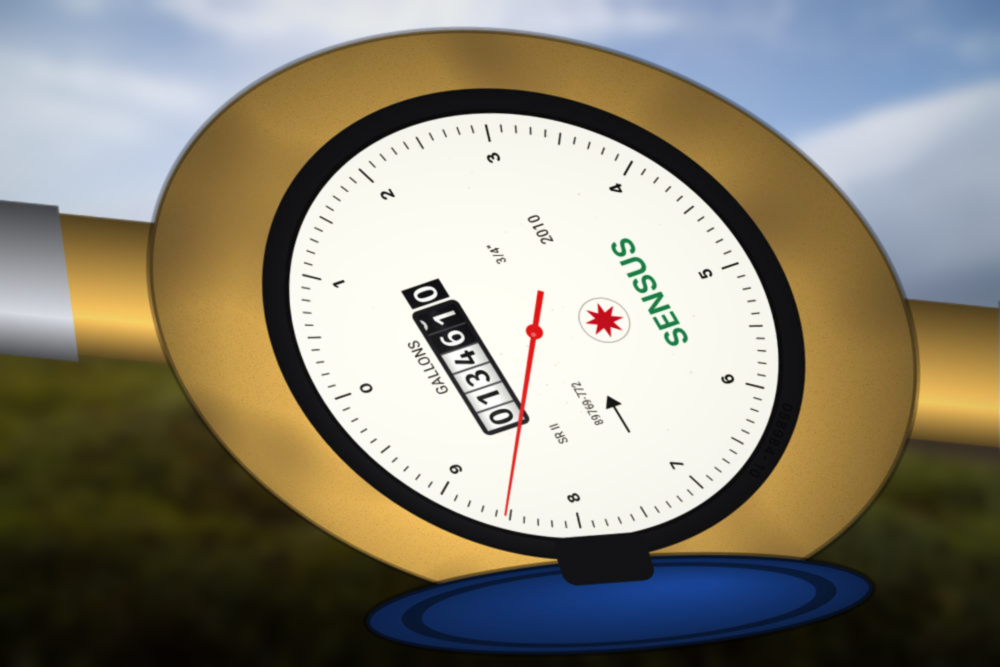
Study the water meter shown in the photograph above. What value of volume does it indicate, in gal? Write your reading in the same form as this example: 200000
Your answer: 134608.5
